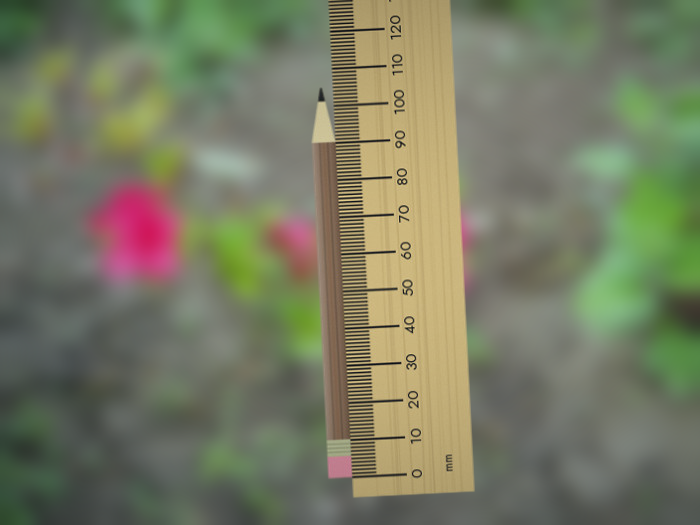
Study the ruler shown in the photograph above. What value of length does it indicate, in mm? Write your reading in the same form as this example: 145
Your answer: 105
